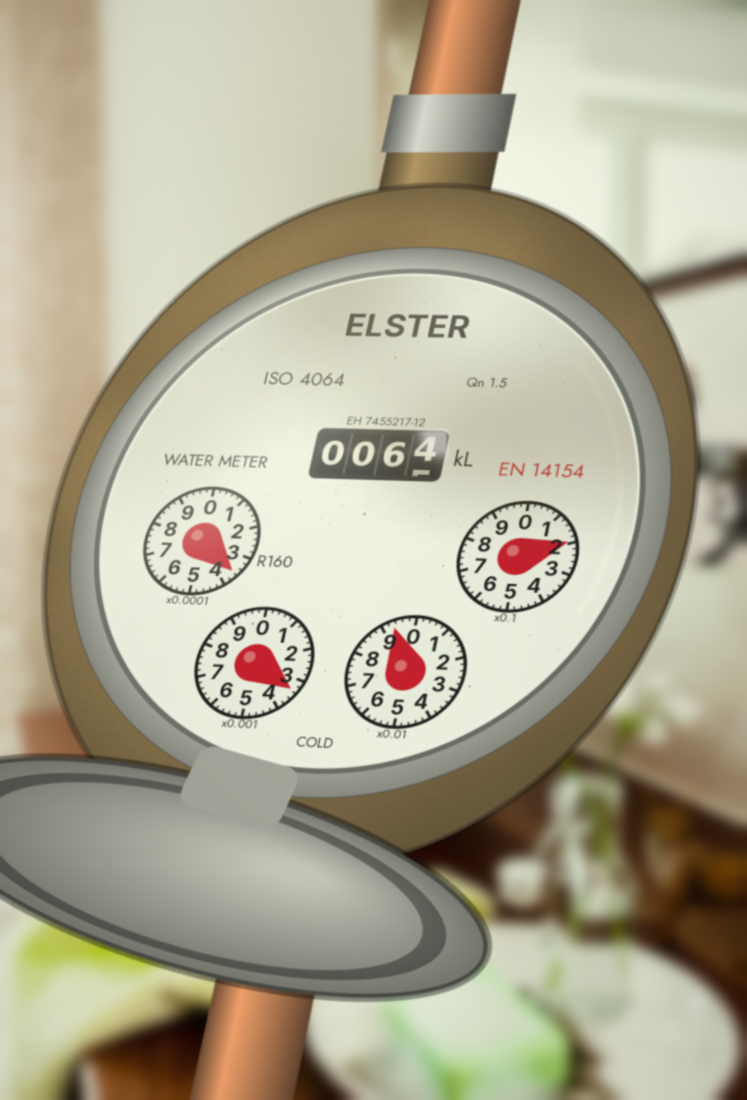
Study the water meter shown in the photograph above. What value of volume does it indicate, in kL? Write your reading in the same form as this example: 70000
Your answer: 64.1933
